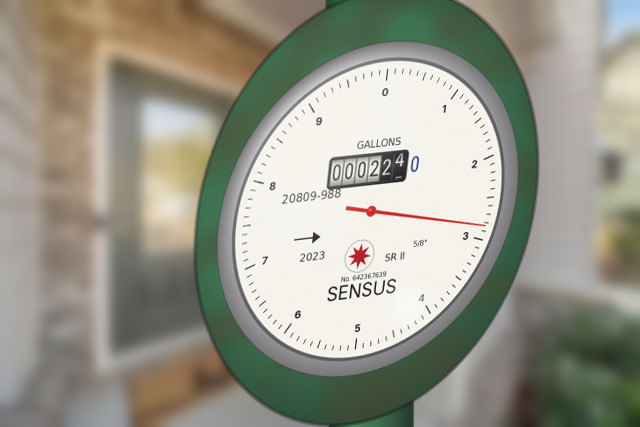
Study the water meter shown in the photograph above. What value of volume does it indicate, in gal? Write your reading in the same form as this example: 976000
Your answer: 2242.8
